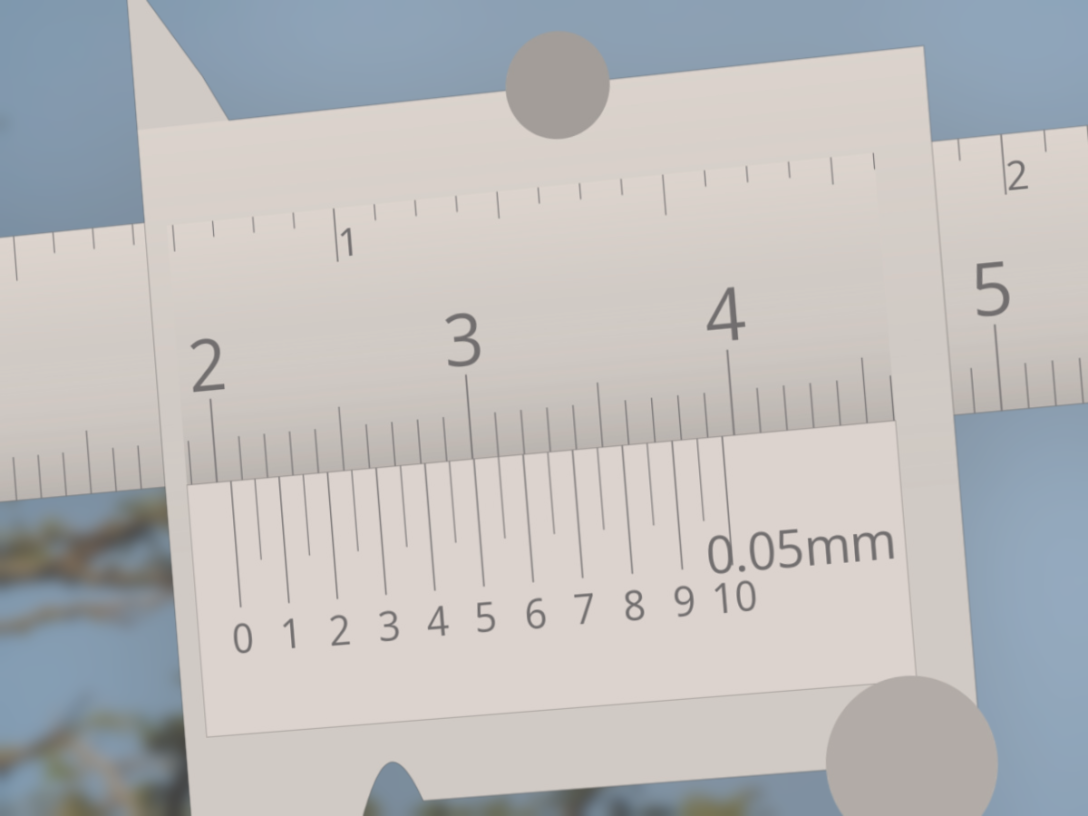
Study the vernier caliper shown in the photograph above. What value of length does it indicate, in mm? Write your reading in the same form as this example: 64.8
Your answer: 20.55
